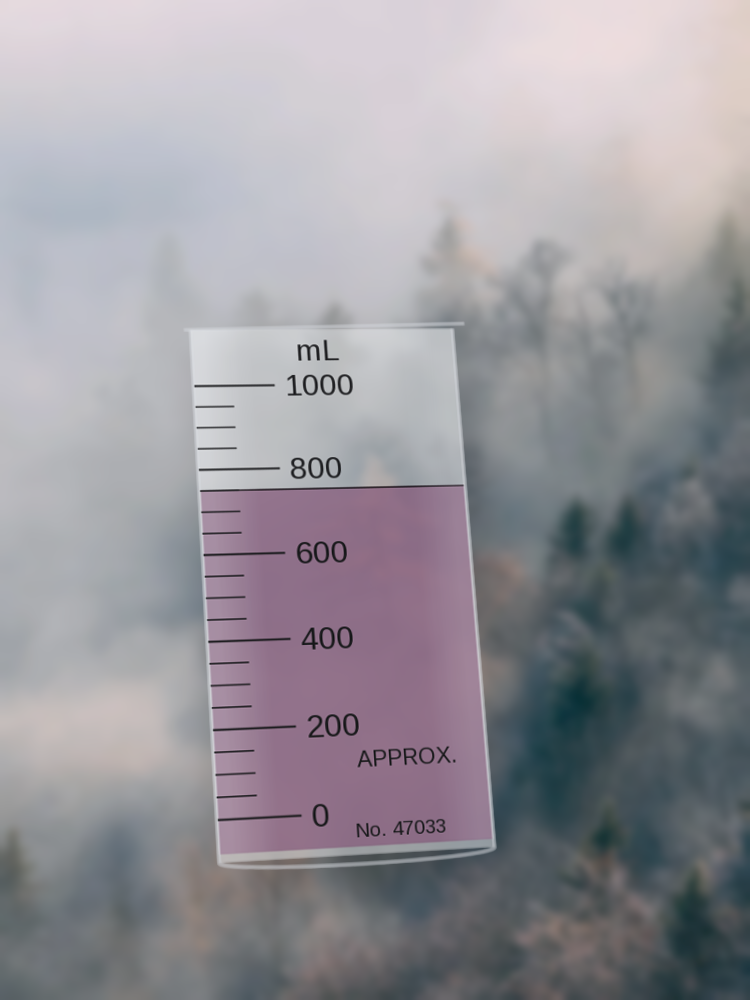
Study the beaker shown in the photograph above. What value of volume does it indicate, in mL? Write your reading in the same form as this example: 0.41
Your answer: 750
